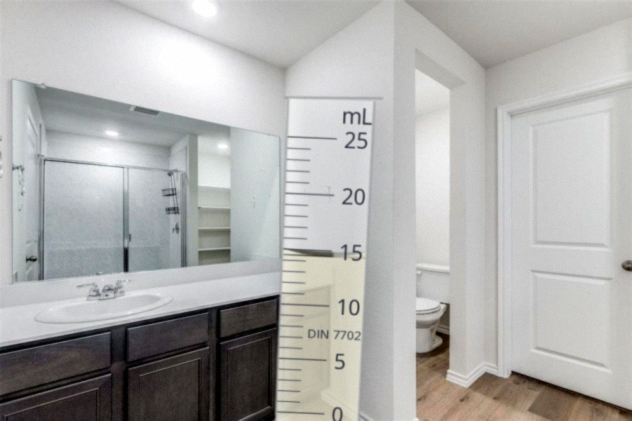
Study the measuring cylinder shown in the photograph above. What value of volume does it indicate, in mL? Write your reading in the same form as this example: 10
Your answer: 14.5
